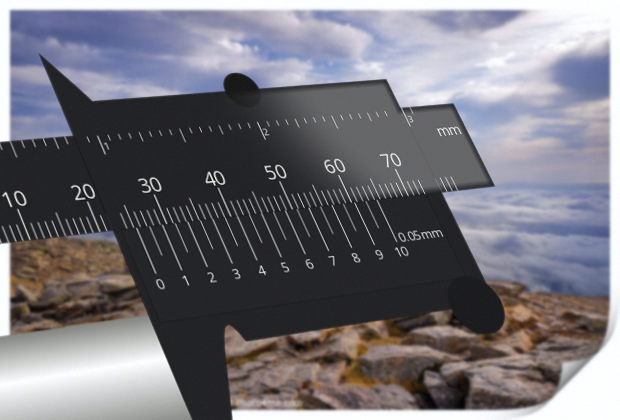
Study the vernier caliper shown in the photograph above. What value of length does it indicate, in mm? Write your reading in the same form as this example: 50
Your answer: 25.4
